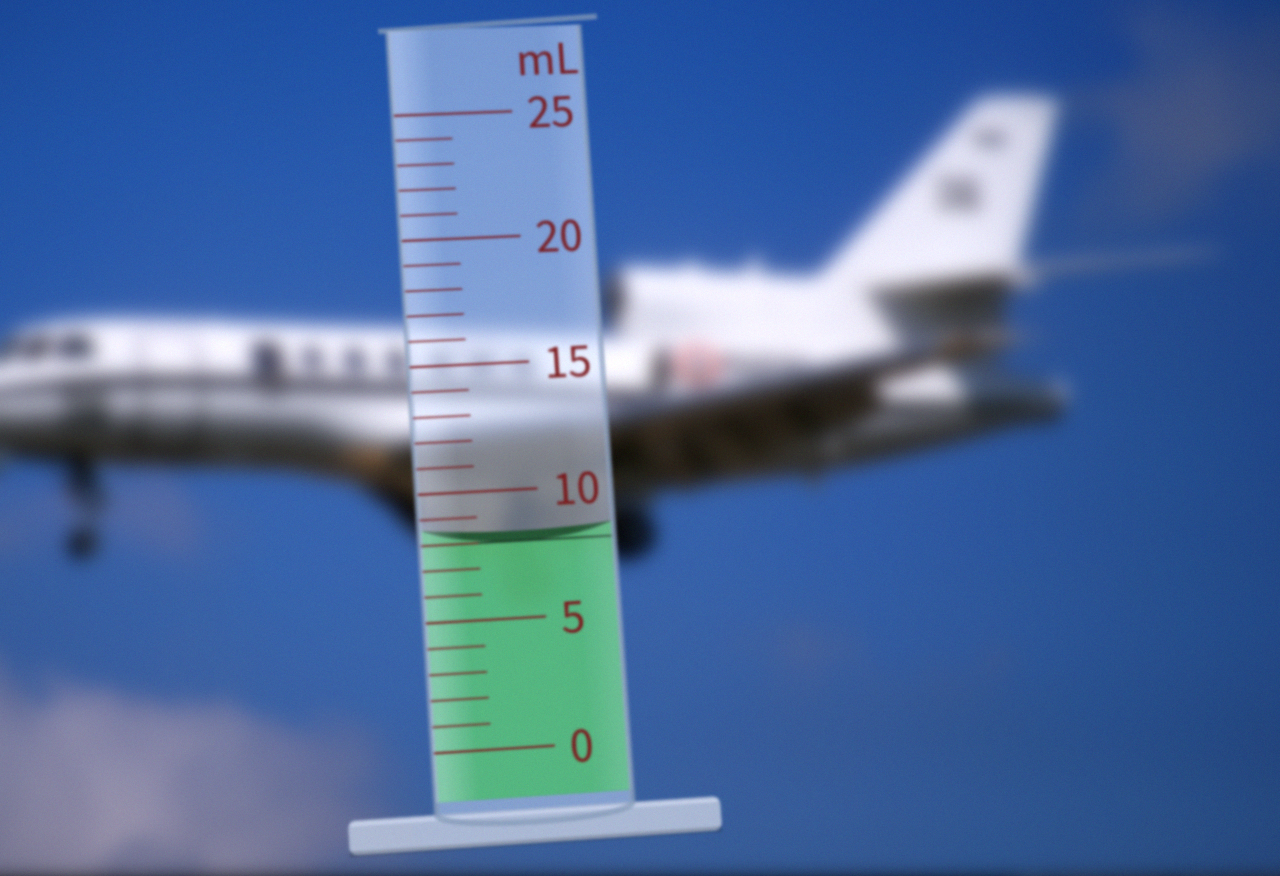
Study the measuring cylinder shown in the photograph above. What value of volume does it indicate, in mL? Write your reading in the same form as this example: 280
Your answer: 8
